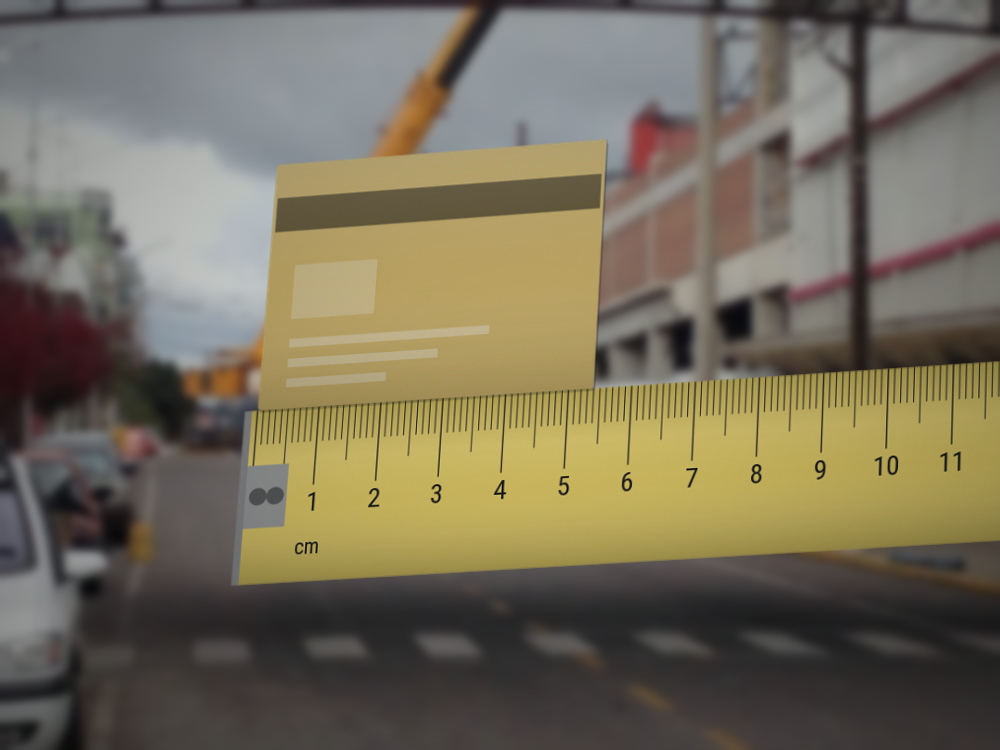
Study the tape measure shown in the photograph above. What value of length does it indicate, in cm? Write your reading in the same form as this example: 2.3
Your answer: 5.4
